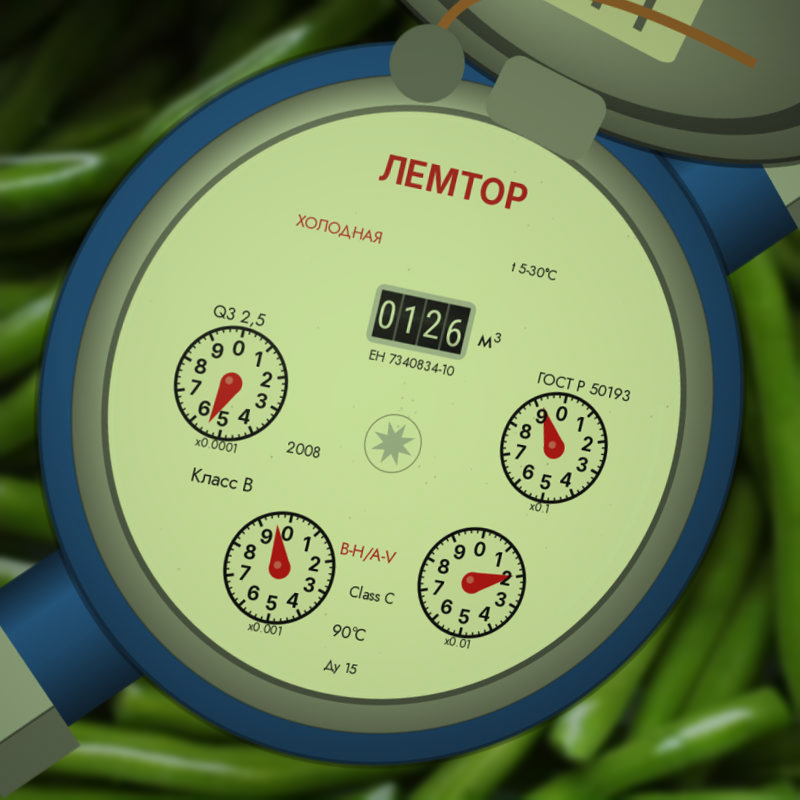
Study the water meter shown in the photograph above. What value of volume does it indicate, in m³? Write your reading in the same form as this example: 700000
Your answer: 125.9195
